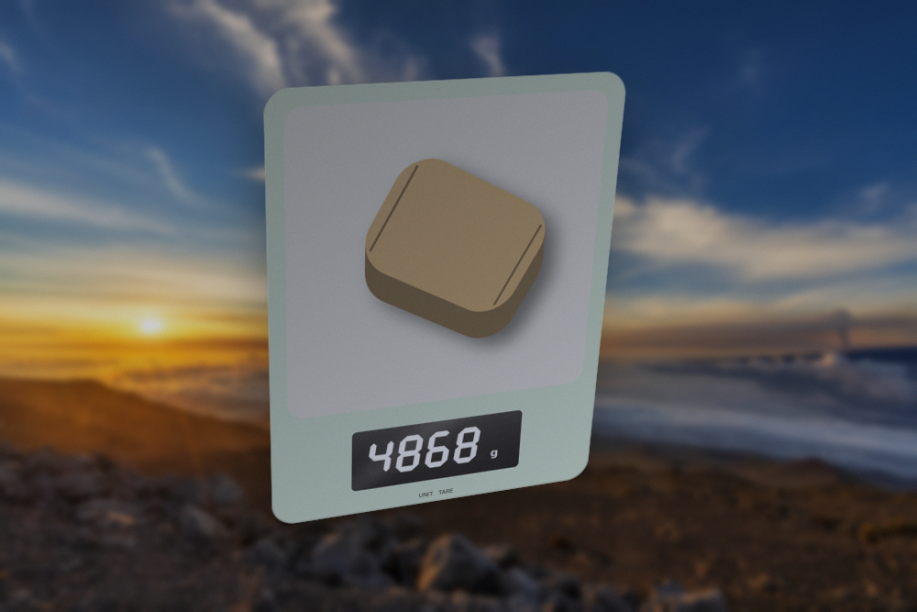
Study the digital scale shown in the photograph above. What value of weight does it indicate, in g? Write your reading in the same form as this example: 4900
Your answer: 4868
